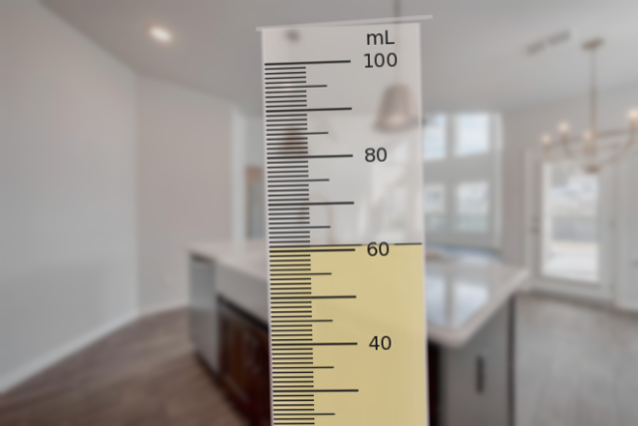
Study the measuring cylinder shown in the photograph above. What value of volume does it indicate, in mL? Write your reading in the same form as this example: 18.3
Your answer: 61
